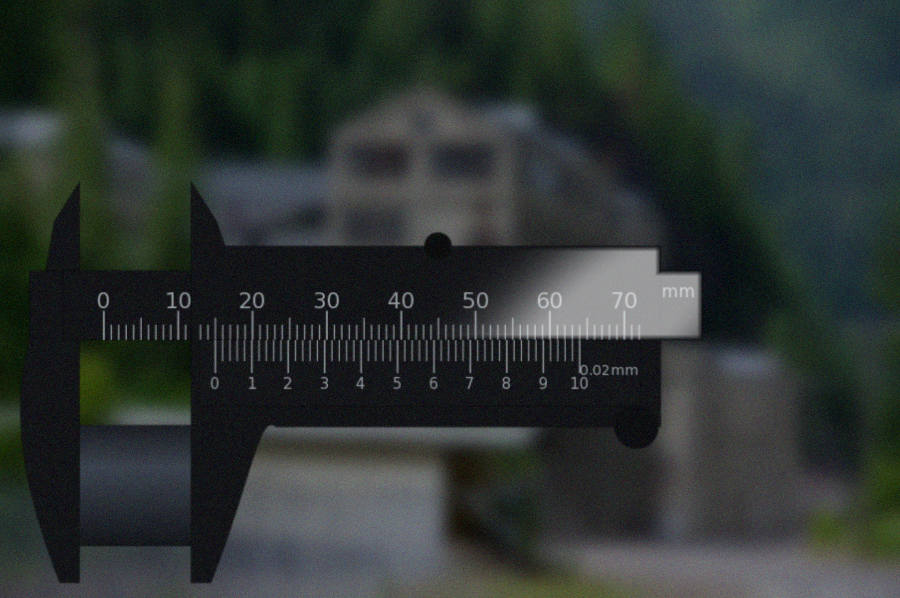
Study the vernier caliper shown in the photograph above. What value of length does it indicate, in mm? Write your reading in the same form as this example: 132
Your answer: 15.0
